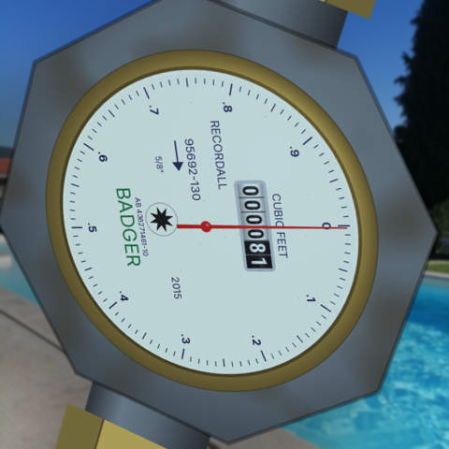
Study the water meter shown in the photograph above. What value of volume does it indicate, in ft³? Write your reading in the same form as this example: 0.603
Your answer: 81.00
